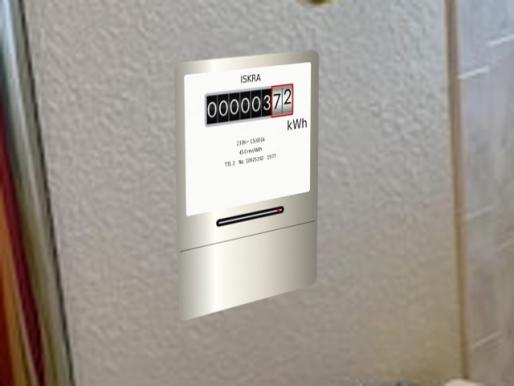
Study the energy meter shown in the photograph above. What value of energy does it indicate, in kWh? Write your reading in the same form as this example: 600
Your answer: 3.72
